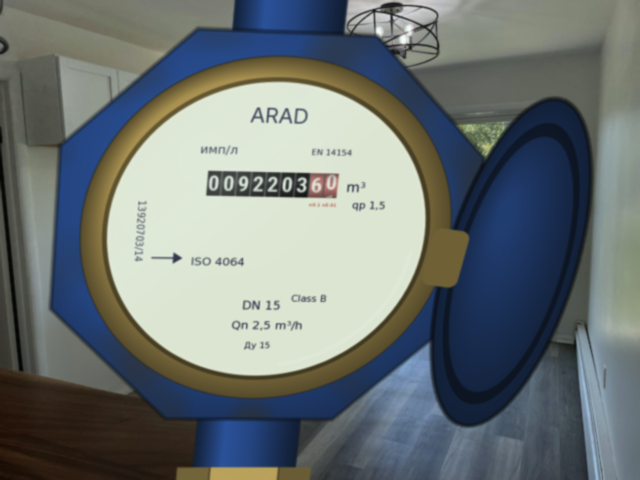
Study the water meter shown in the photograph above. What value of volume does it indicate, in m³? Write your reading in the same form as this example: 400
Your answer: 92203.60
